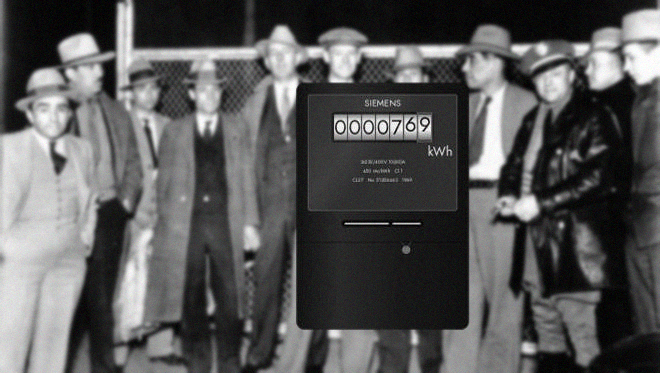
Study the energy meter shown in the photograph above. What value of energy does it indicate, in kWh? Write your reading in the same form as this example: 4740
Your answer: 76.9
